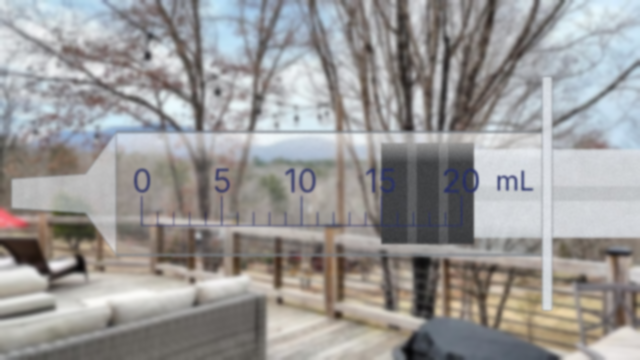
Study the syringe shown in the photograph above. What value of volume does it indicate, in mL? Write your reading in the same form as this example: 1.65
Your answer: 15
